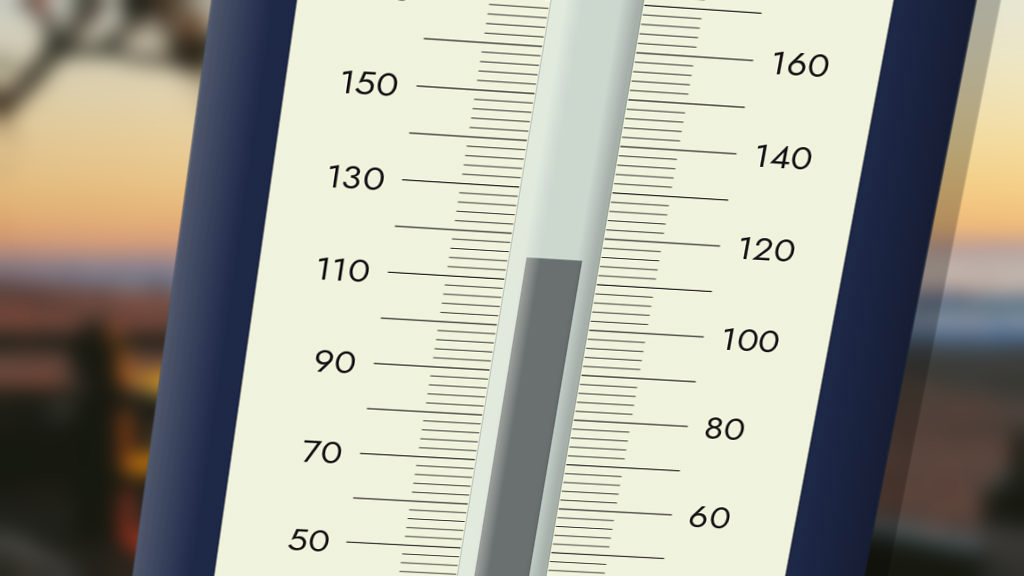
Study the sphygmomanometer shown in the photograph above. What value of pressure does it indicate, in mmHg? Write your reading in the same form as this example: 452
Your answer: 115
